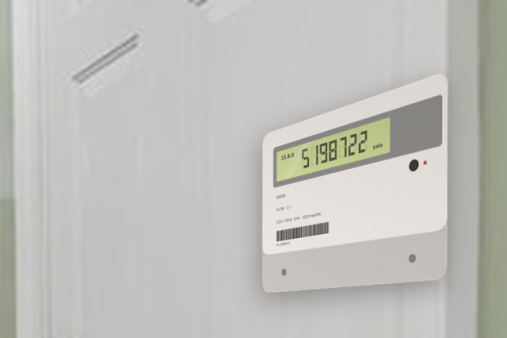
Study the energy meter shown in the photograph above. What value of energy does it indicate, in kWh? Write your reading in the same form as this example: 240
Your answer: 5198722
